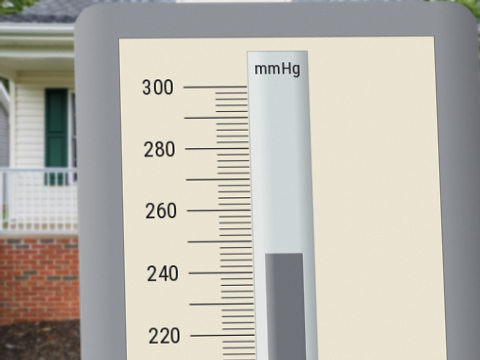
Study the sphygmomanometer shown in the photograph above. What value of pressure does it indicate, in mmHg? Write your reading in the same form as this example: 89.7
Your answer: 246
